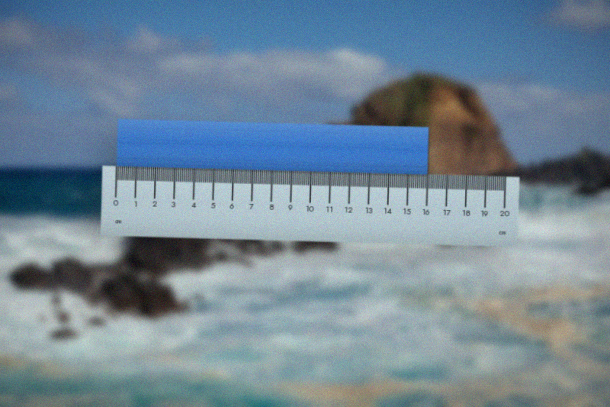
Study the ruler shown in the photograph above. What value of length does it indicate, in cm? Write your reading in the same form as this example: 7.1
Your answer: 16
